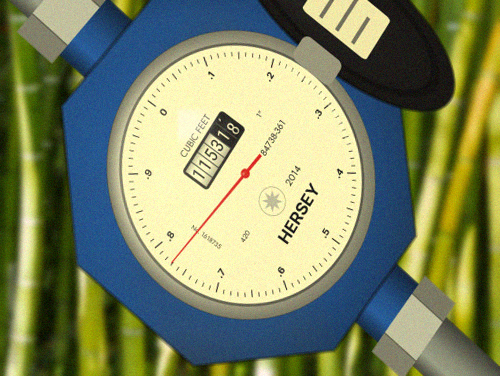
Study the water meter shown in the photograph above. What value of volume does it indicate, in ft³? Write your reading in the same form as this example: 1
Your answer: 115317.77
